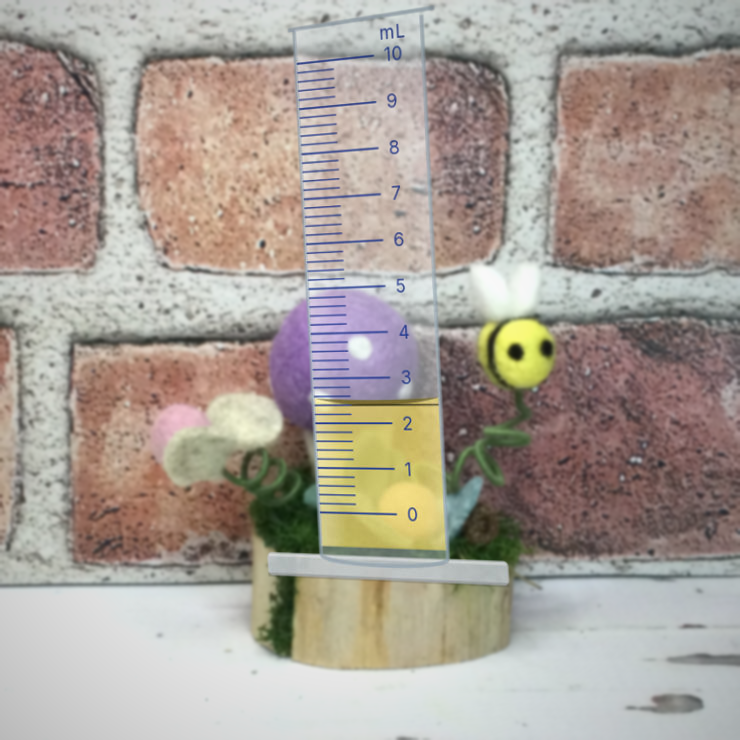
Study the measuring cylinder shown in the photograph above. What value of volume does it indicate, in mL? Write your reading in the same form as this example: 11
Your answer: 2.4
